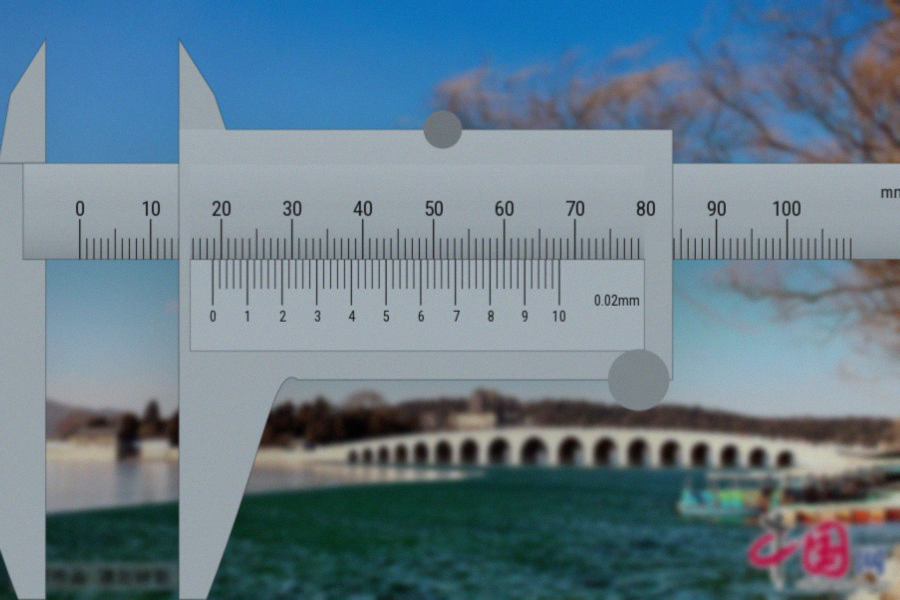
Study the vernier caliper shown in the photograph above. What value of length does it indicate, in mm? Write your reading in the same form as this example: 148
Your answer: 18.8
